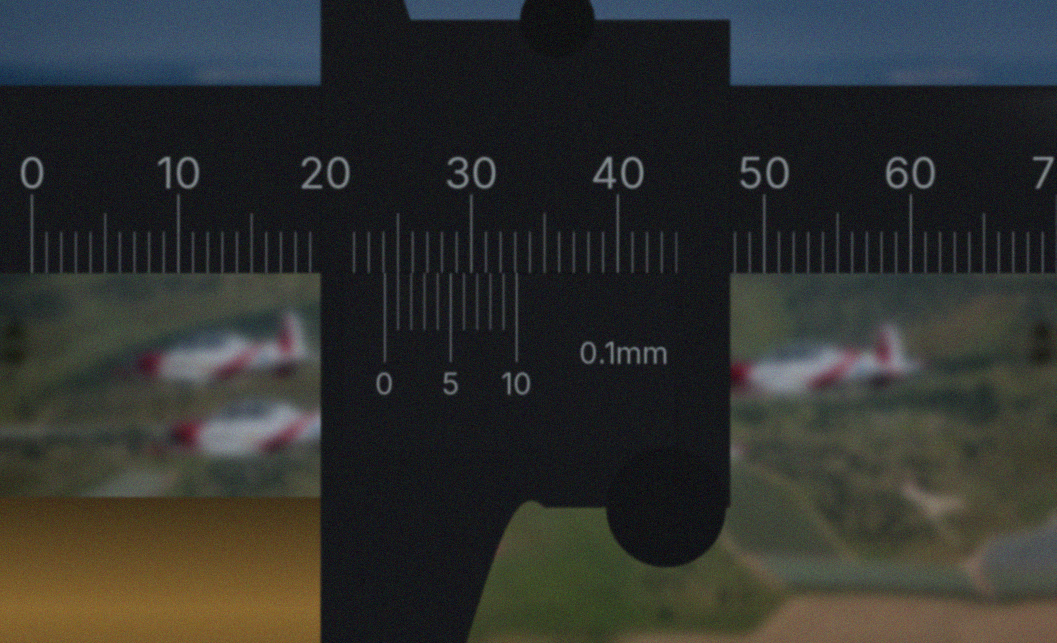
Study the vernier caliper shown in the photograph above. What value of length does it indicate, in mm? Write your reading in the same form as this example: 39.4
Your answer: 24.1
